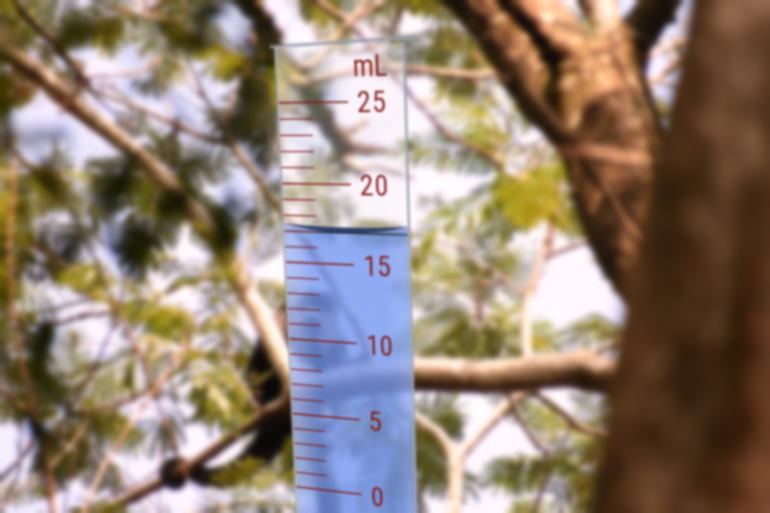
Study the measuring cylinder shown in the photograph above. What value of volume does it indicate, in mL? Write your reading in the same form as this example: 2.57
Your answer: 17
